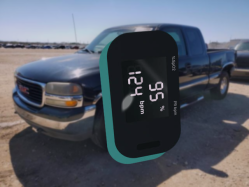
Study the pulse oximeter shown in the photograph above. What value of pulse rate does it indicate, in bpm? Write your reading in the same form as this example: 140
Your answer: 124
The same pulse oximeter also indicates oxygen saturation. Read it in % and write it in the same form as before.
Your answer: 95
